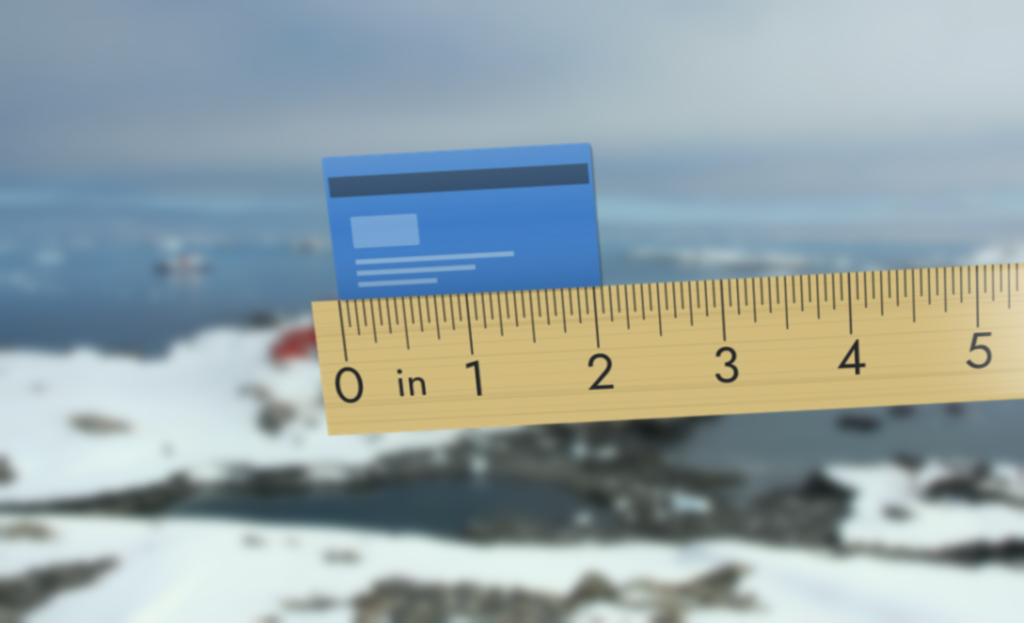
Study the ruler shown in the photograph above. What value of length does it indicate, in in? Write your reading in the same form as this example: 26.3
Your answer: 2.0625
